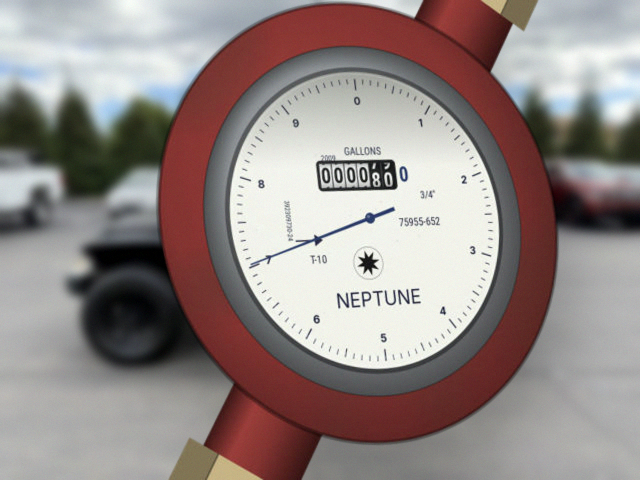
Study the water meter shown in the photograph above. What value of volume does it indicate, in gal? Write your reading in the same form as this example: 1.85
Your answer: 797.0
